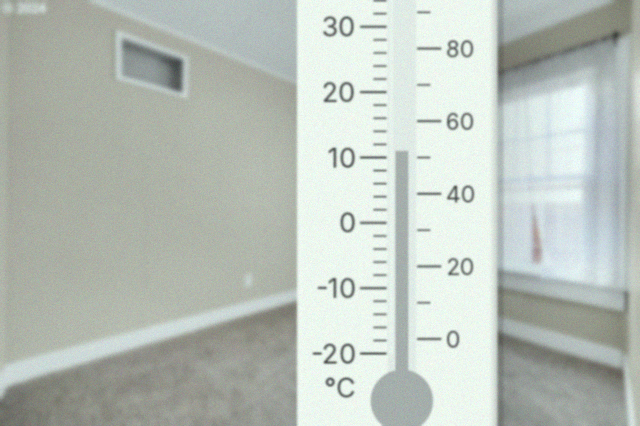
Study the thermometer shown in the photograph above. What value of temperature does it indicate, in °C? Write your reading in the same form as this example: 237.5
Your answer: 11
